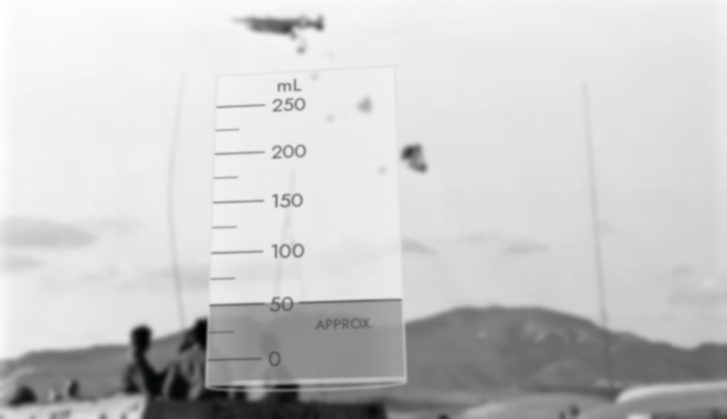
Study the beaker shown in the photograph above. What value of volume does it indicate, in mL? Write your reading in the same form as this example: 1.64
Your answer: 50
